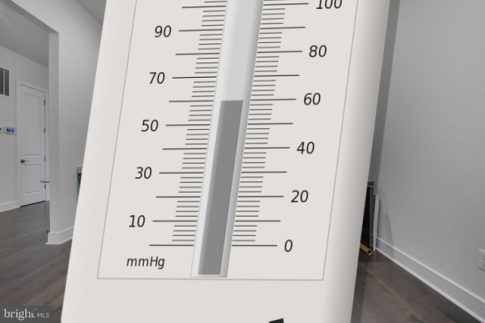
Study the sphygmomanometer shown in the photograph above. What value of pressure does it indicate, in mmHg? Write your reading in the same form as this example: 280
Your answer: 60
